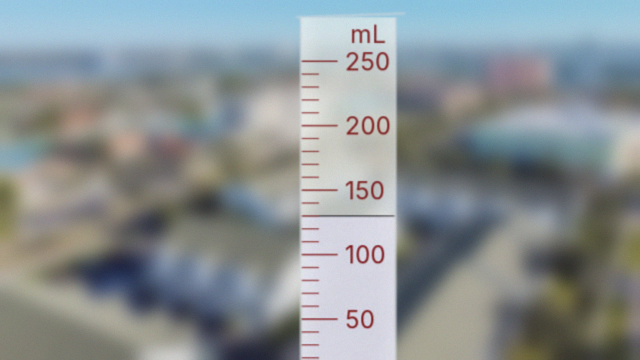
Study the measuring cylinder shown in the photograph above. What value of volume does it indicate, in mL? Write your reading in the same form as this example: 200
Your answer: 130
